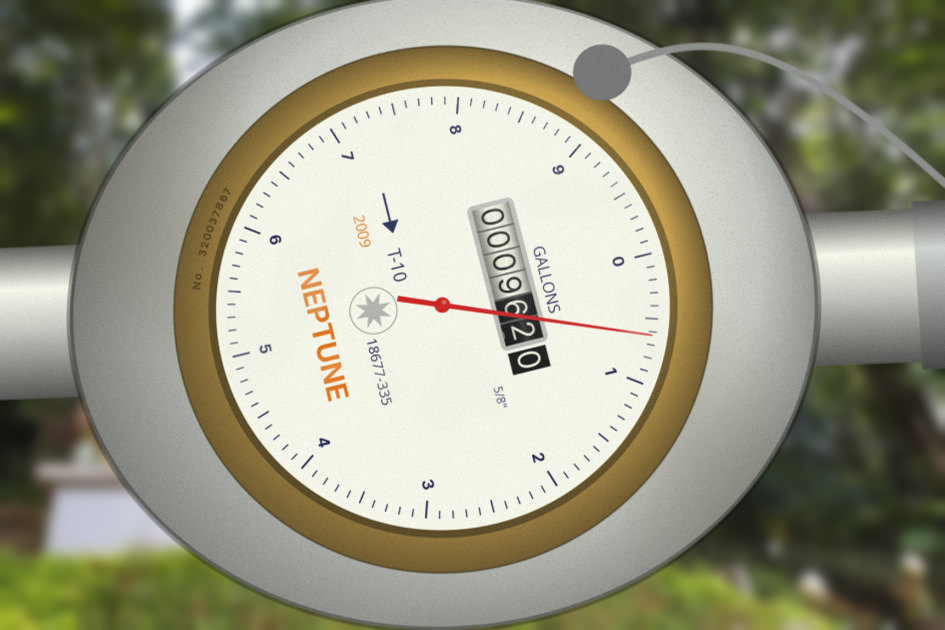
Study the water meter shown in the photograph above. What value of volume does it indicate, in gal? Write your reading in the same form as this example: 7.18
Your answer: 9620.6
